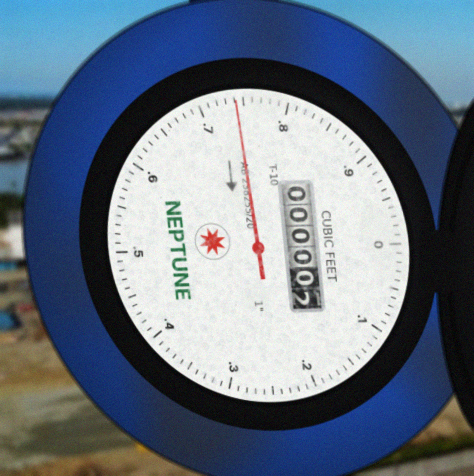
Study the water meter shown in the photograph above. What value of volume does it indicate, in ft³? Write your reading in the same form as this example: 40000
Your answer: 1.74
